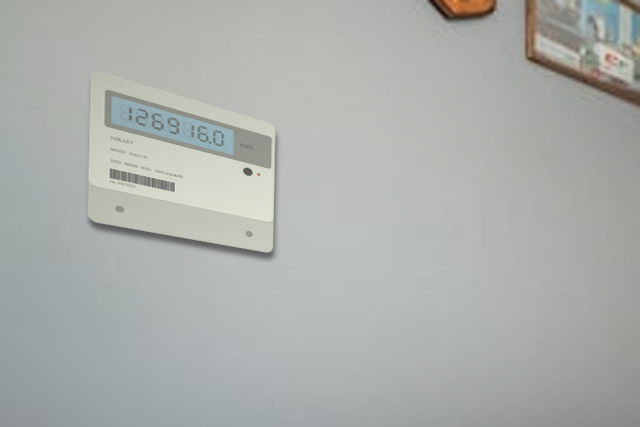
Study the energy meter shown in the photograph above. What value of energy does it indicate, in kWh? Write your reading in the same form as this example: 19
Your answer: 126916.0
